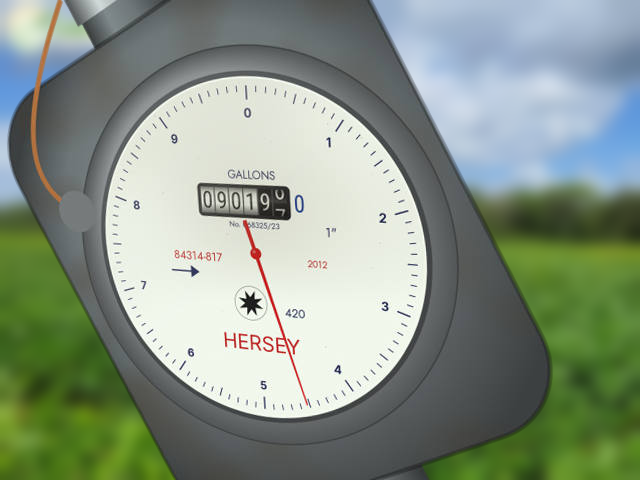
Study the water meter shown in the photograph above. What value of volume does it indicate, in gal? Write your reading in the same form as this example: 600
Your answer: 901964.5
